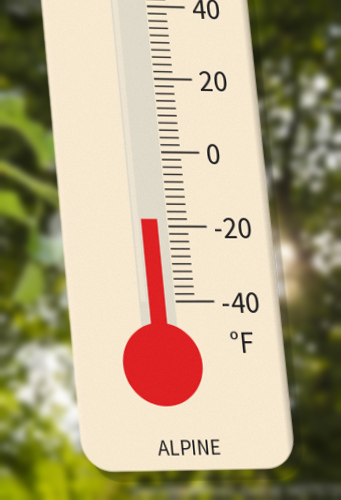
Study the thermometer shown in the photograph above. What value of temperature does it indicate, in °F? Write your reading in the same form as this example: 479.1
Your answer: -18
